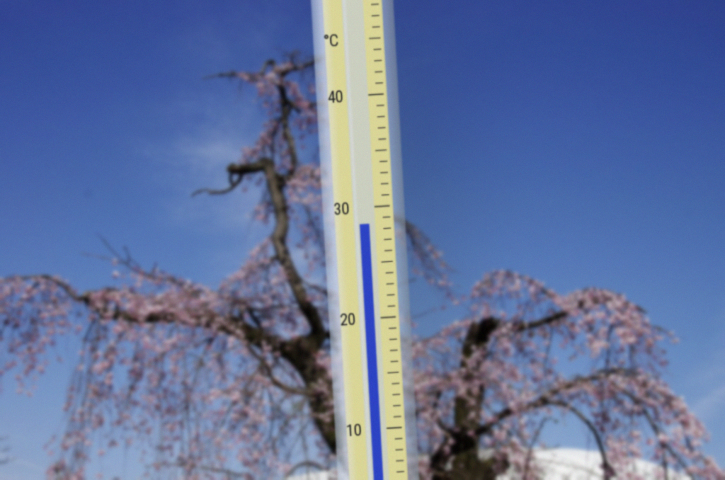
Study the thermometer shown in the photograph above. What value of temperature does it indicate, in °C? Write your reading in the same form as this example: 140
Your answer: 28.5
